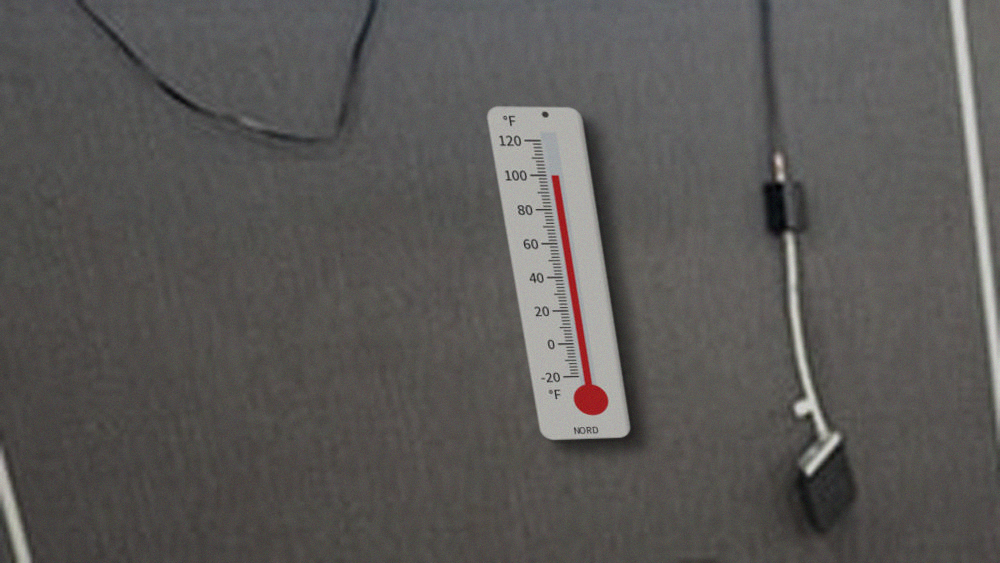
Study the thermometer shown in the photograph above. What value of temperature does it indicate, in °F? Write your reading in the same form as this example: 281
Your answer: 100
